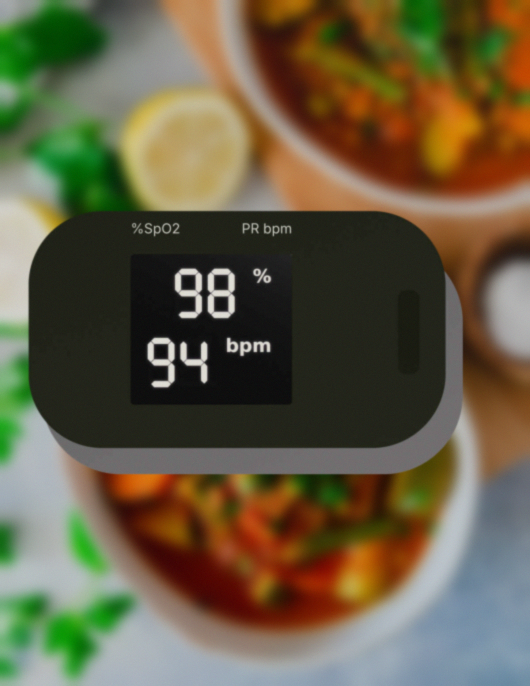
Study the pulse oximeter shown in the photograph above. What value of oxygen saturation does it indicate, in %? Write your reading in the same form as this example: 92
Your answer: 98
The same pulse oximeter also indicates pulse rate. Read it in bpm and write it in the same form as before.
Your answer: 94
